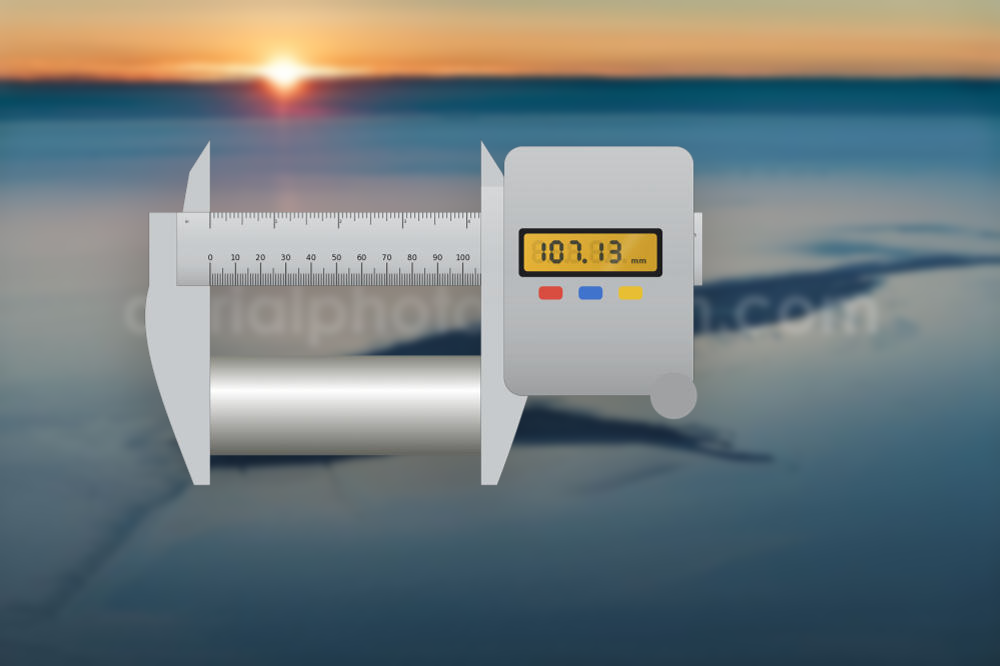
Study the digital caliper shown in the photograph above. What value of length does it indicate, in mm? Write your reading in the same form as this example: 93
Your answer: 107.13
